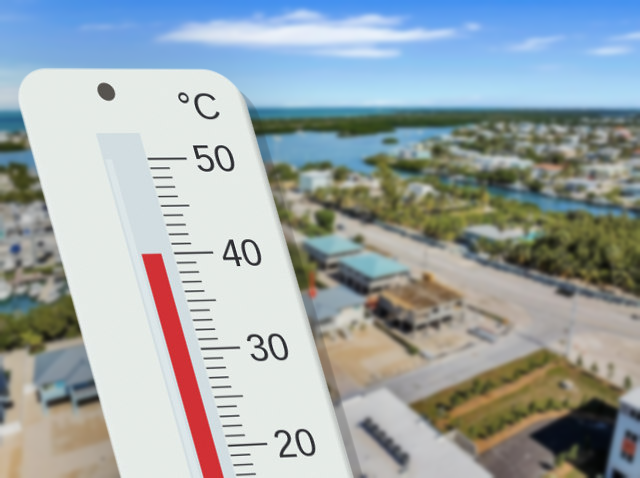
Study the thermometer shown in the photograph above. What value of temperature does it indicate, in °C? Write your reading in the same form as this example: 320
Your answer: 40
